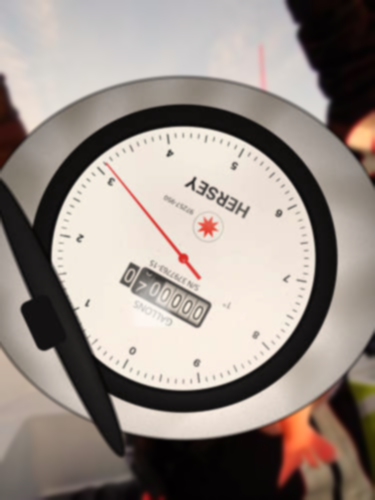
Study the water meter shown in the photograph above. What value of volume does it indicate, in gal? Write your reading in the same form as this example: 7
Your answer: 23.1
